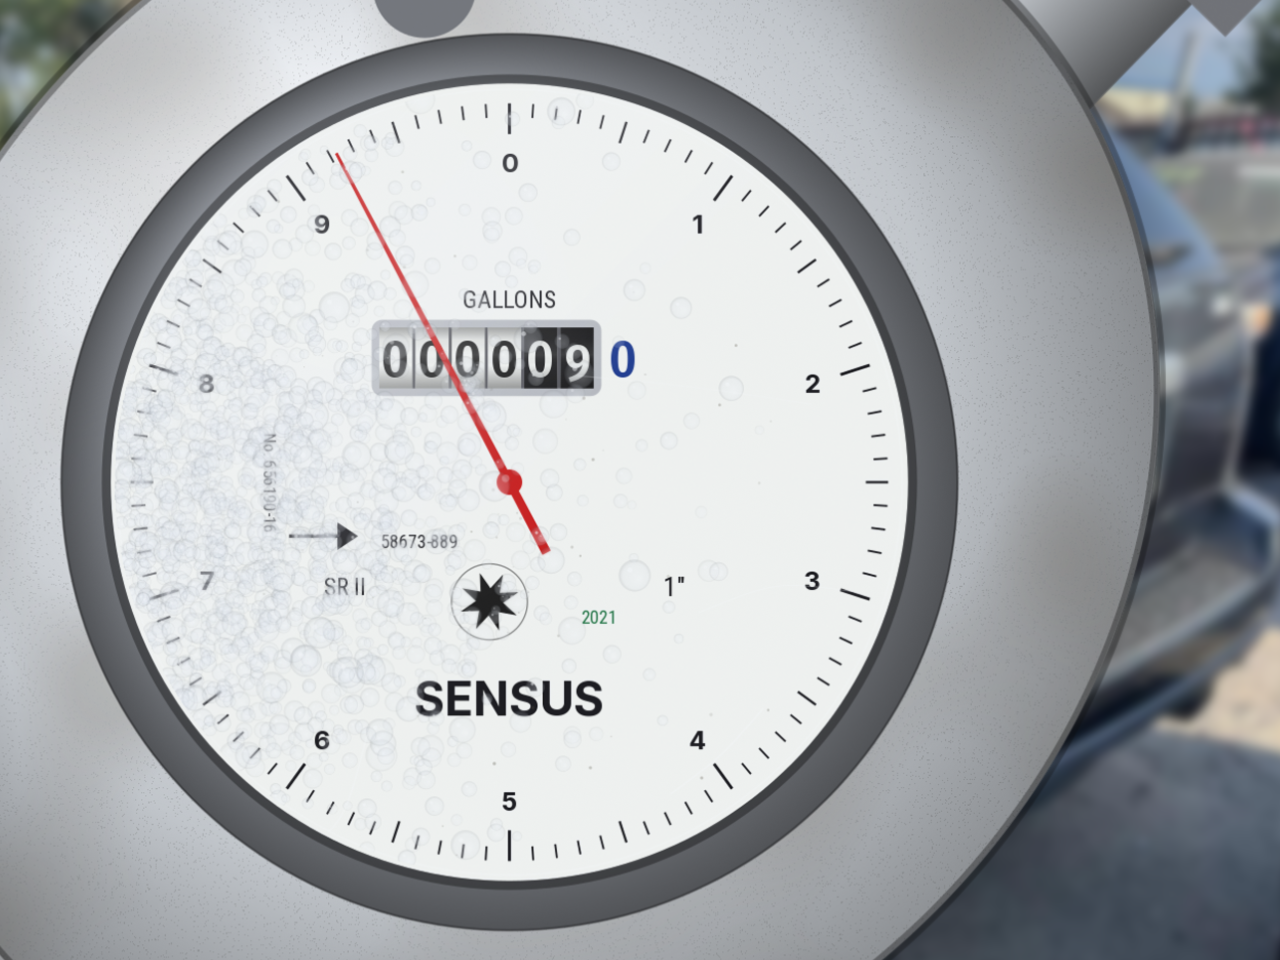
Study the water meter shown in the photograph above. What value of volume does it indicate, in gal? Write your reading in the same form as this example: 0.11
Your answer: 89.2
